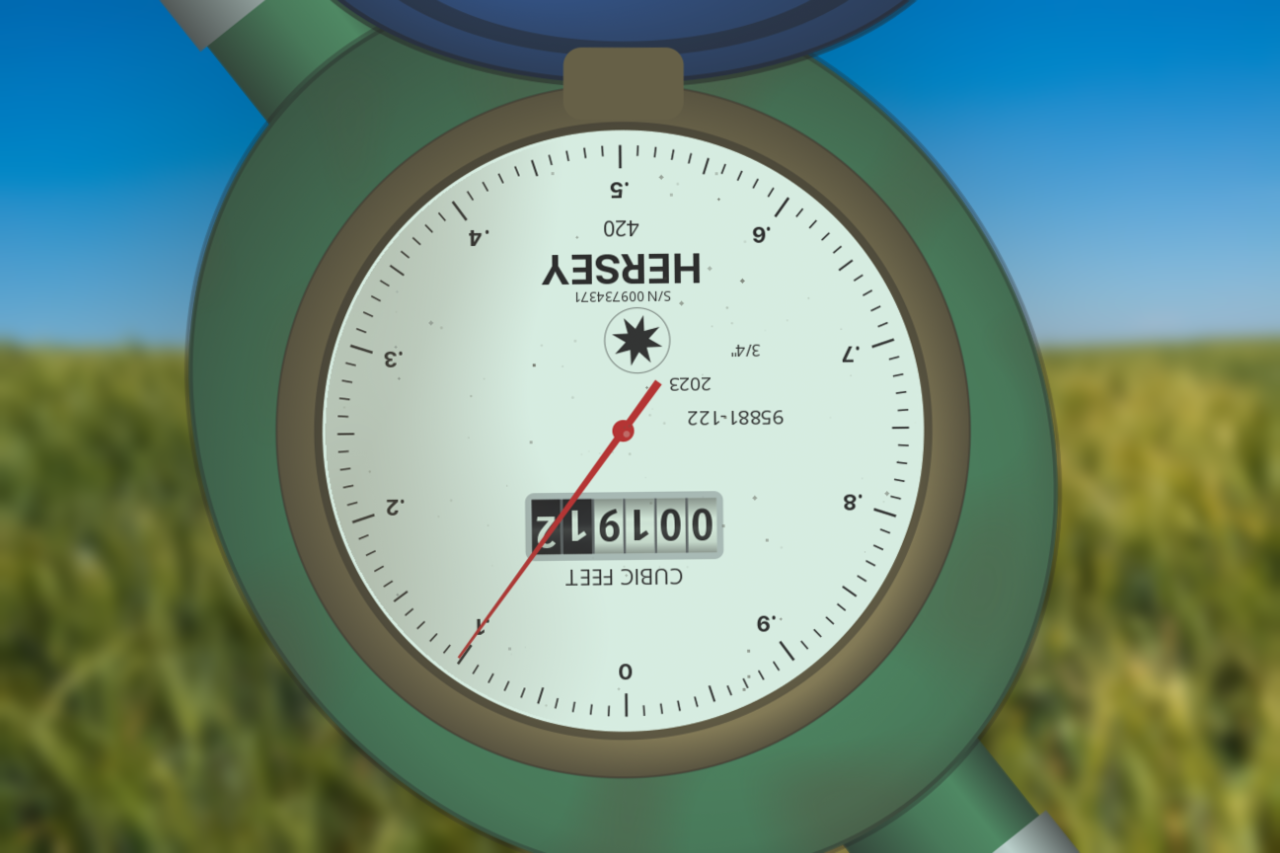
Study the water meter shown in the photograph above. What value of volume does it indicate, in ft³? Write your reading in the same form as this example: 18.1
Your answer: 1912.10
